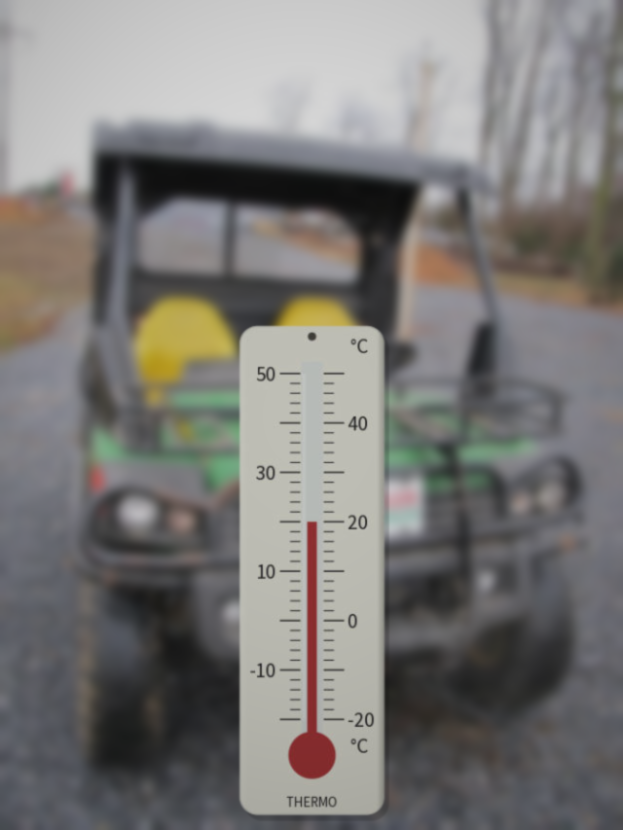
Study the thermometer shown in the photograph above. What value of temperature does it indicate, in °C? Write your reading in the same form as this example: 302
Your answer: 20
